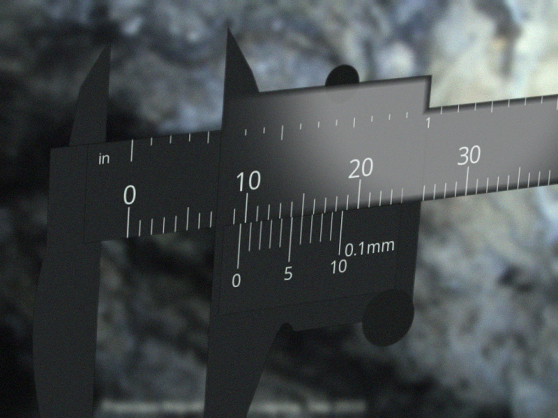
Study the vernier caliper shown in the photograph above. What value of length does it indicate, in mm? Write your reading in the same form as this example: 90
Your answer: 9.6
